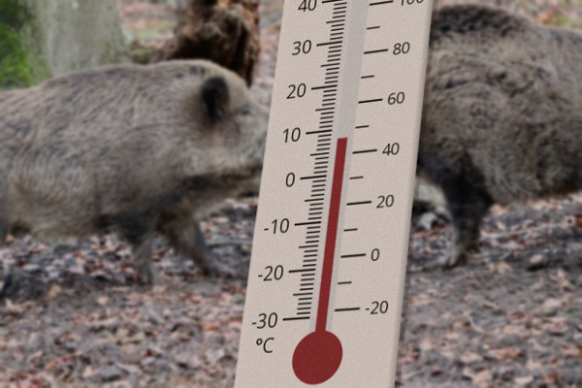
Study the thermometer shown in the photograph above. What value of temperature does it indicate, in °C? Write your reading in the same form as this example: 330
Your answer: 8
